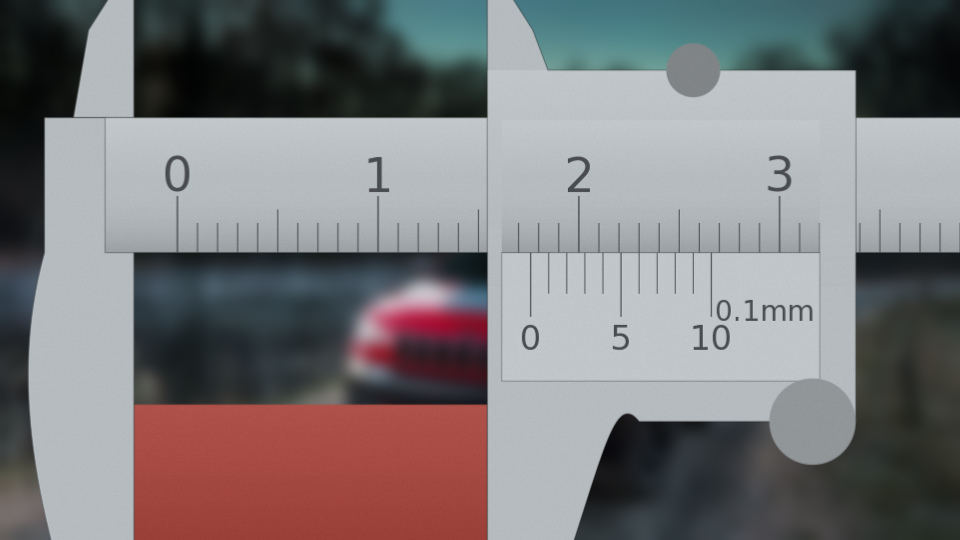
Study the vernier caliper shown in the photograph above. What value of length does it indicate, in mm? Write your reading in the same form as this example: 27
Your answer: 17.6
